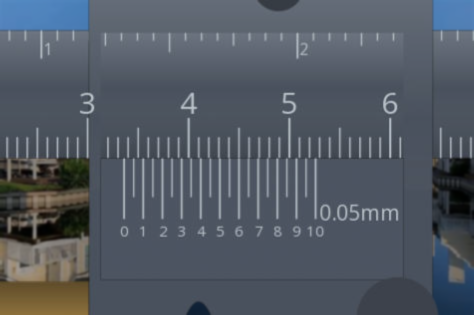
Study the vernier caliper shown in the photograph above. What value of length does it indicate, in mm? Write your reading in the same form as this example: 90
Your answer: 33.6
